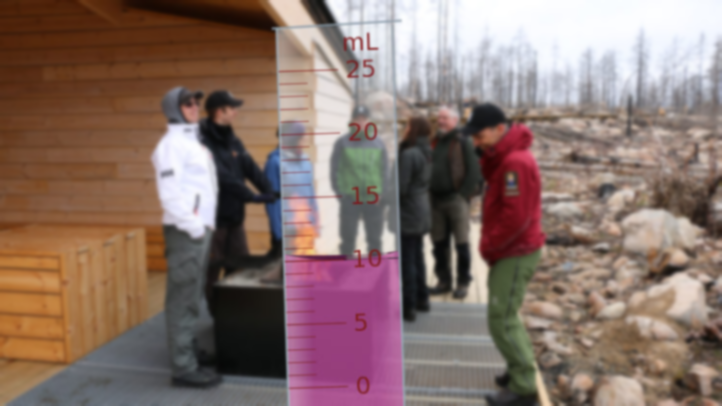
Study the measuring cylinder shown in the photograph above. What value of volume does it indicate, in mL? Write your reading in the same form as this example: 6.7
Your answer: 10
